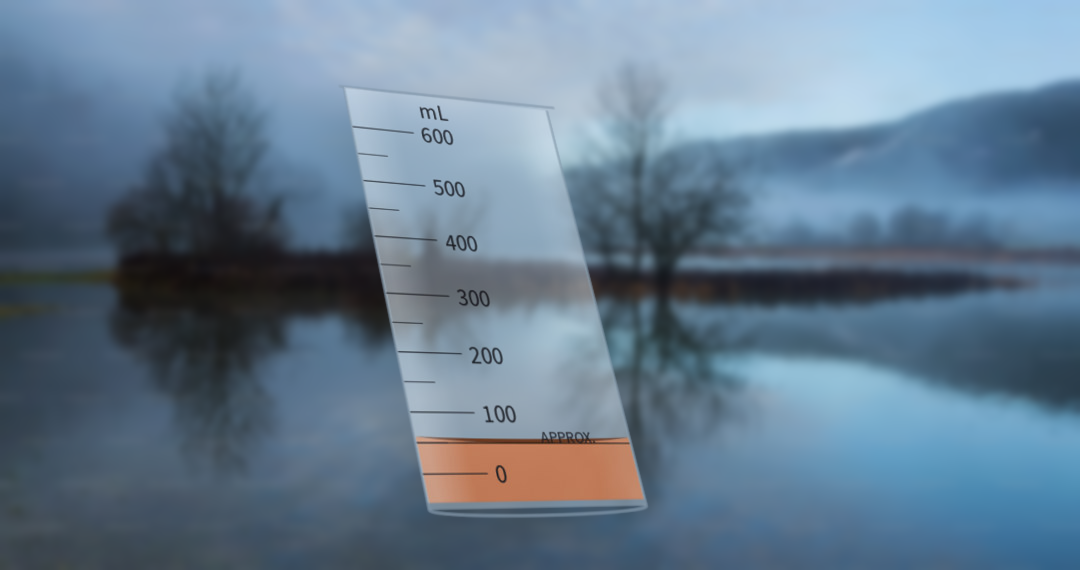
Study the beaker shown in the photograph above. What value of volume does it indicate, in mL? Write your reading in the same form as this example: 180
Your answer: 50
